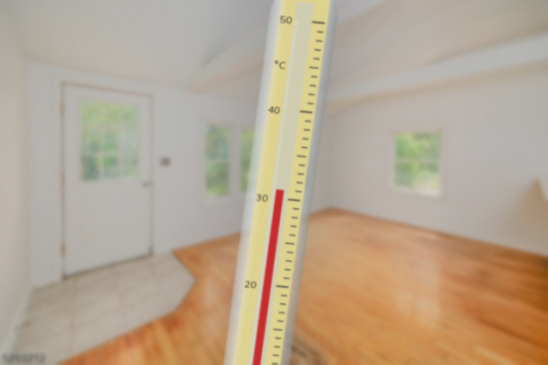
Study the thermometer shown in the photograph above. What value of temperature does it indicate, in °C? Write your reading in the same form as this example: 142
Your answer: 31
